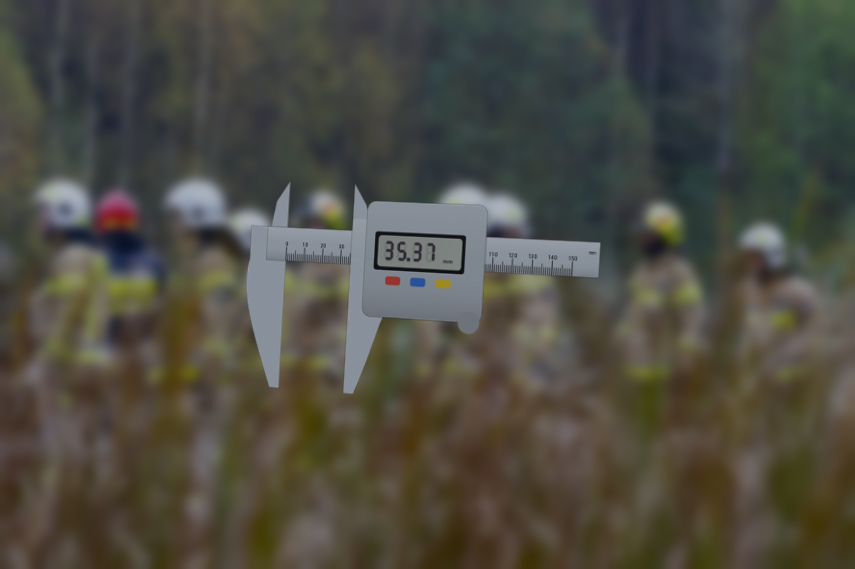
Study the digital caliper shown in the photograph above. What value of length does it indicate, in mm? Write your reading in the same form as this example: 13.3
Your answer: 35.37
